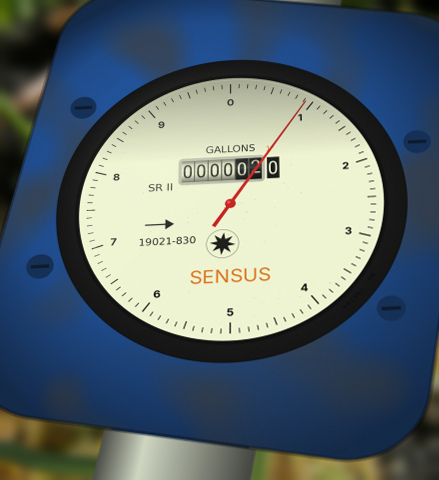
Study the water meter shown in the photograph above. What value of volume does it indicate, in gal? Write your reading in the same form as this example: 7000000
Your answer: 20.9
